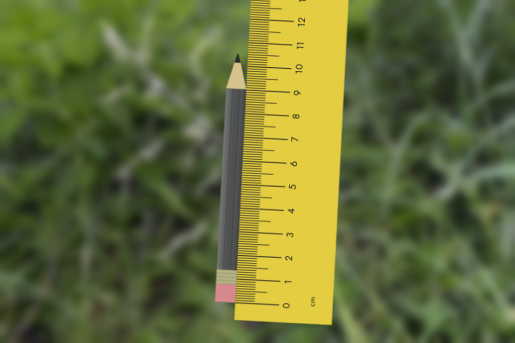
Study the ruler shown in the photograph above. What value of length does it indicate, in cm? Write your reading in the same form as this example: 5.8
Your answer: 10.5
